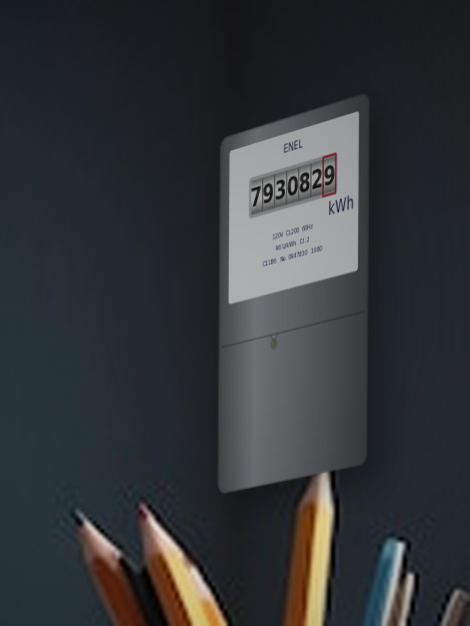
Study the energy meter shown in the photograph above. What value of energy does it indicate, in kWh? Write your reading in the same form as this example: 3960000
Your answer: 793082.9
